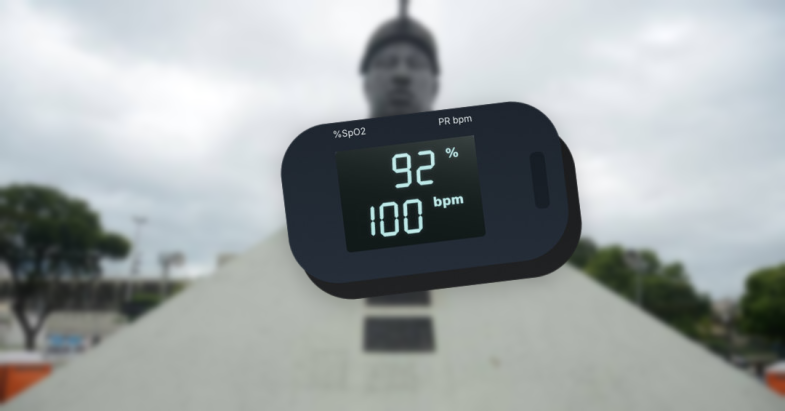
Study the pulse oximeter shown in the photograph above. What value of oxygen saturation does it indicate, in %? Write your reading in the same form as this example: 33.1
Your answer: 92
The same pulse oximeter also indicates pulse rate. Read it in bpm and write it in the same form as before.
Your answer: 100
